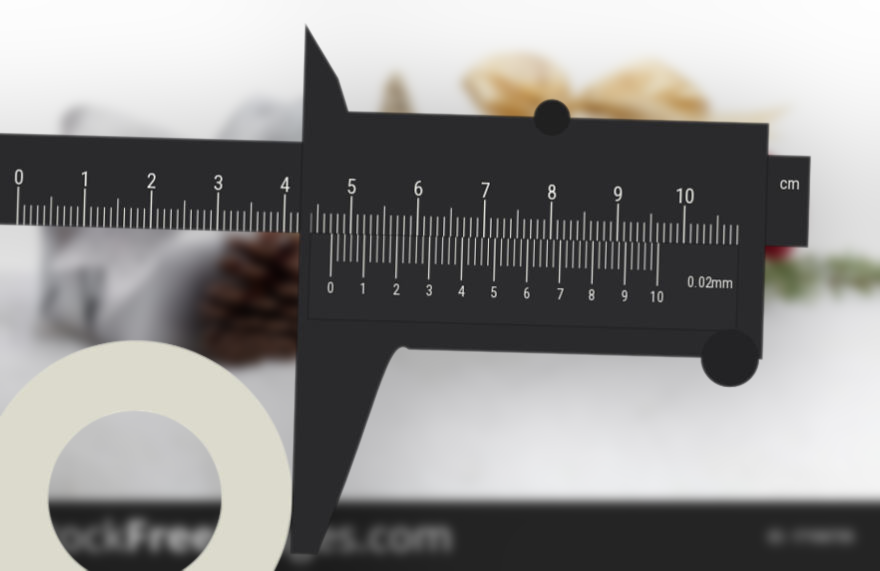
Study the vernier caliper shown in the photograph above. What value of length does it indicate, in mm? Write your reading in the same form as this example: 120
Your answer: 47.2
